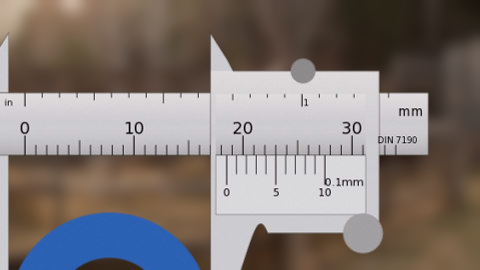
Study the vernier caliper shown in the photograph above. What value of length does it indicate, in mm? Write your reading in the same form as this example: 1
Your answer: 18.5
